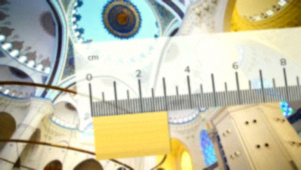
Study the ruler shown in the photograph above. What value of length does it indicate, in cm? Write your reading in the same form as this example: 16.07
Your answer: 3
